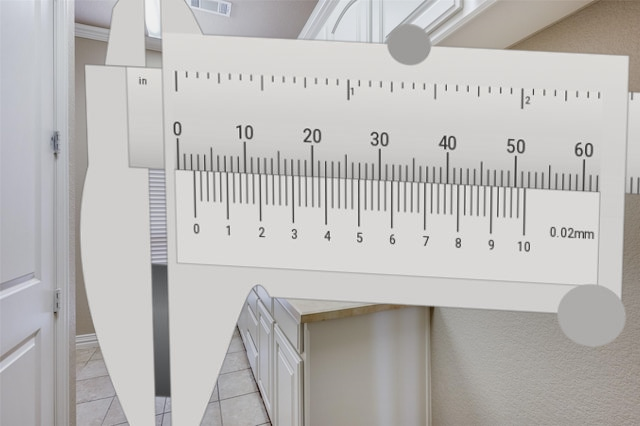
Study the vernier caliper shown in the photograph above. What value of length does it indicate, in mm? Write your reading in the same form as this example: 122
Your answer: 2.4
